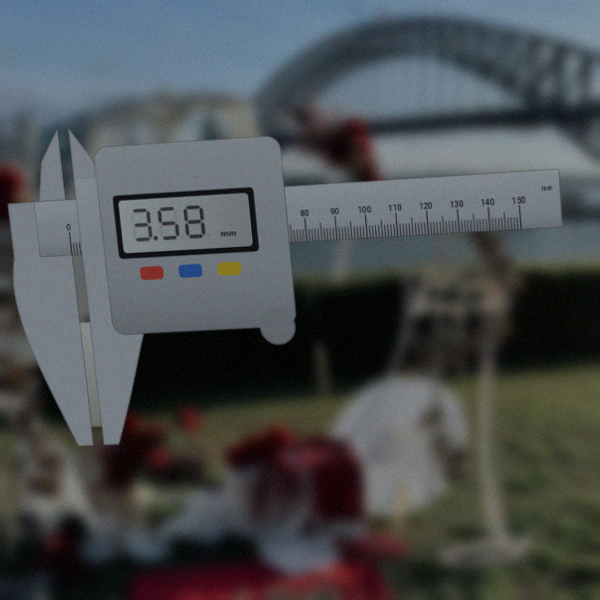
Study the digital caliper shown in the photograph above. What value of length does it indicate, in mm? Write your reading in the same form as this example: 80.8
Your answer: 3.58
